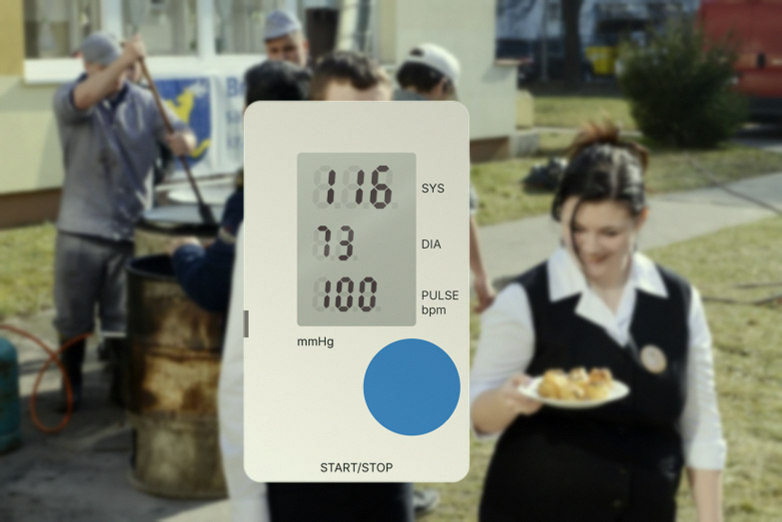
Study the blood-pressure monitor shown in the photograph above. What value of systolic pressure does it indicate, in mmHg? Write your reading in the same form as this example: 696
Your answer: 116
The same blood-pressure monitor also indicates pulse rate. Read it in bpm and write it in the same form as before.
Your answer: 100
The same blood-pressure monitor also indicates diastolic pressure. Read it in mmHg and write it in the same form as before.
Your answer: 73
